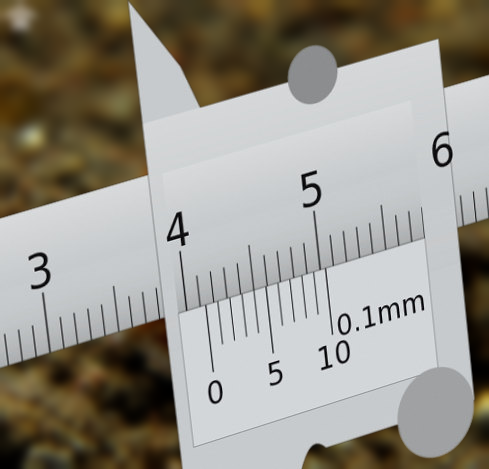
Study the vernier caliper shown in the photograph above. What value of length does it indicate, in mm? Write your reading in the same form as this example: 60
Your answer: 41.4
